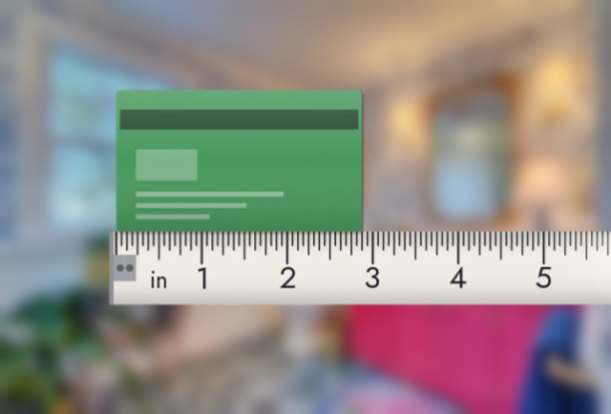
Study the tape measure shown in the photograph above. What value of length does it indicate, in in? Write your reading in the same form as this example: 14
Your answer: 2.875
